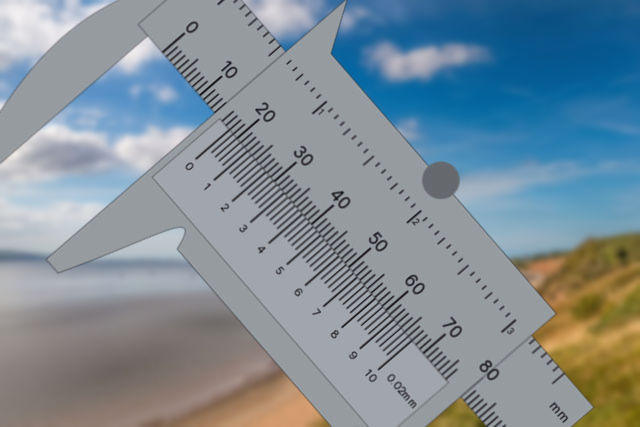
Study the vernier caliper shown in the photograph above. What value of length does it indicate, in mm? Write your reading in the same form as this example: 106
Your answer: 18.0
